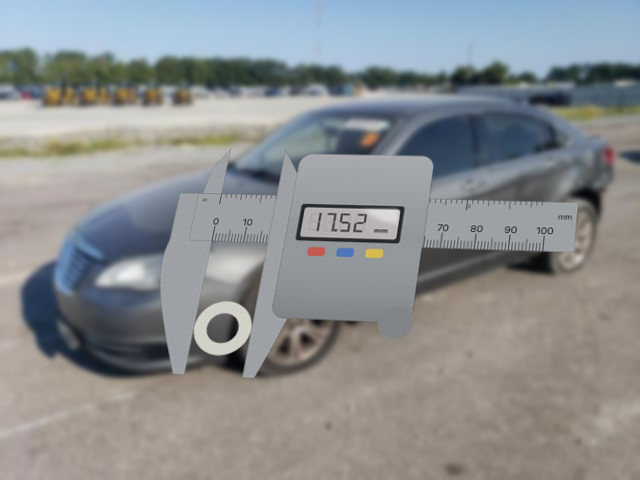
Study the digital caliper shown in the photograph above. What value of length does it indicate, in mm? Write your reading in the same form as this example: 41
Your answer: 17.52
